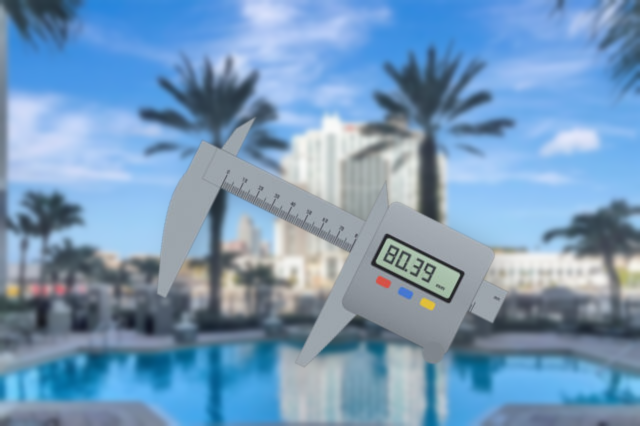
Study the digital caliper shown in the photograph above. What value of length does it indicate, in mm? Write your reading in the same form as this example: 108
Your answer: 80.39
